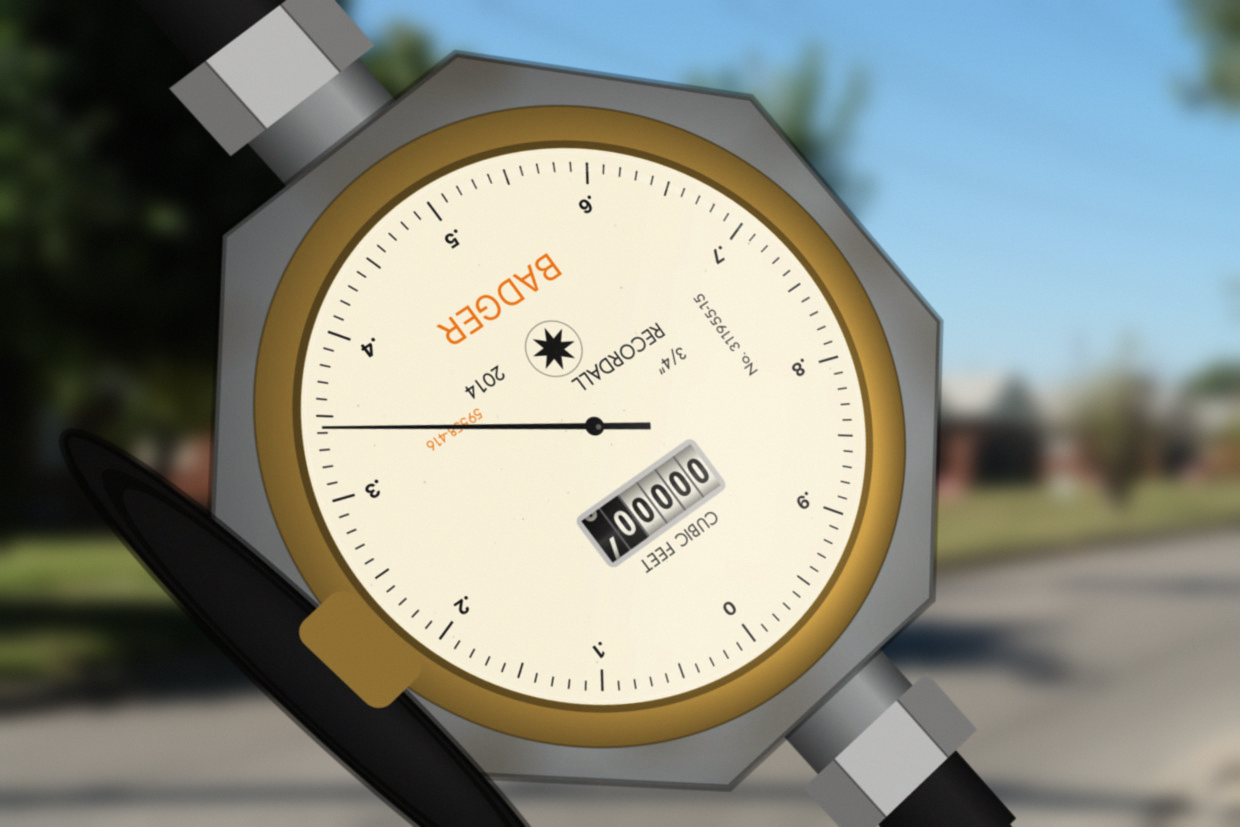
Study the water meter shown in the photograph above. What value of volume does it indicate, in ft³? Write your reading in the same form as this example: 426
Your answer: 7.34
